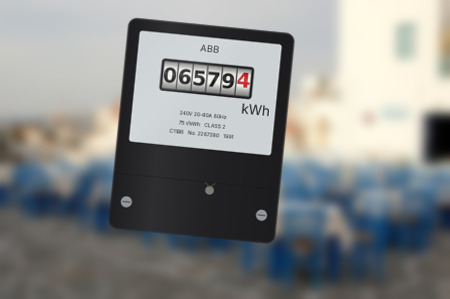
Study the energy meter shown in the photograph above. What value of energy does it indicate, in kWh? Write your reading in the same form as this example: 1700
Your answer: 6579.4
